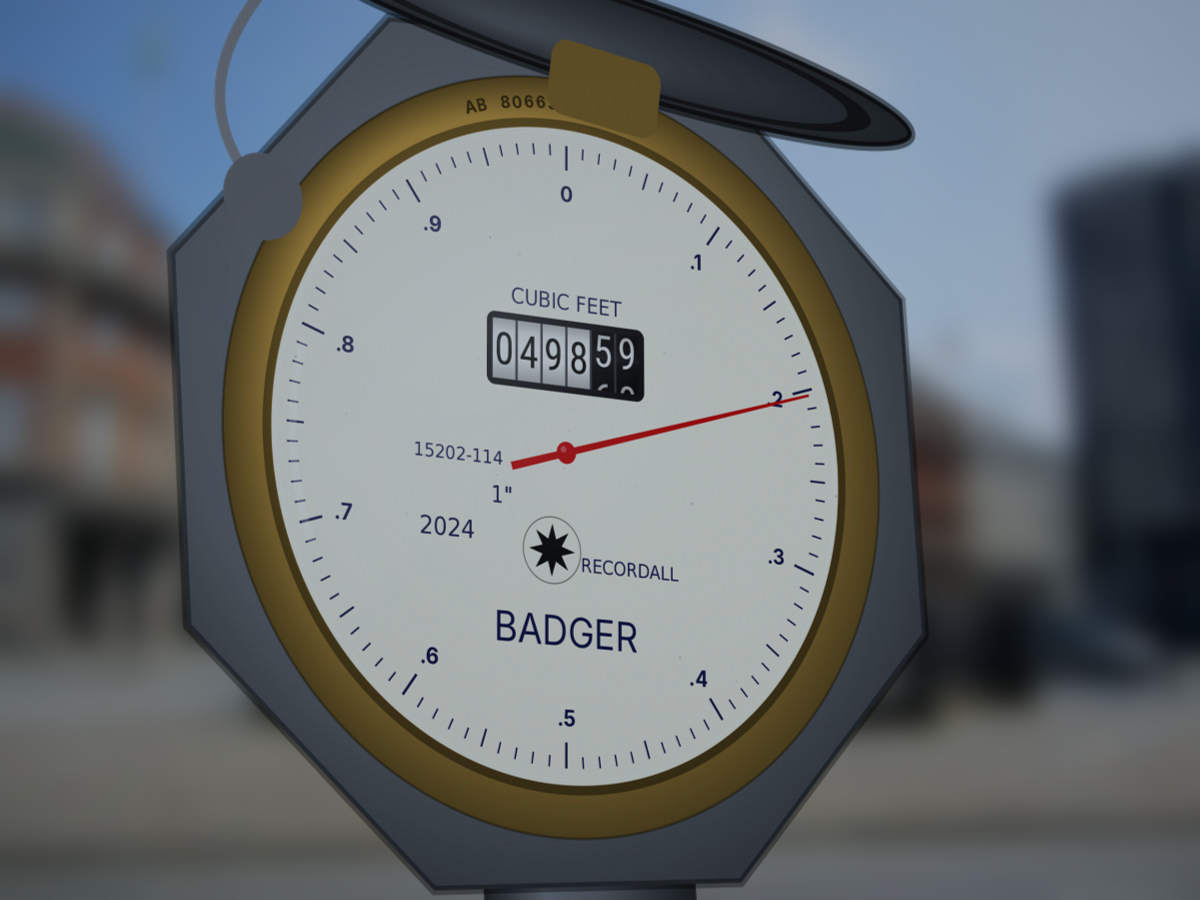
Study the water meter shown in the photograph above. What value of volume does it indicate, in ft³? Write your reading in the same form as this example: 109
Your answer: 49859.20
